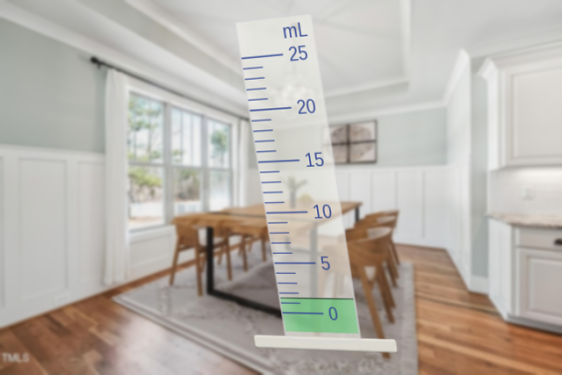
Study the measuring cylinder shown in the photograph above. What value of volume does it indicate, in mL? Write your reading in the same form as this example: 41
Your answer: 1.5
